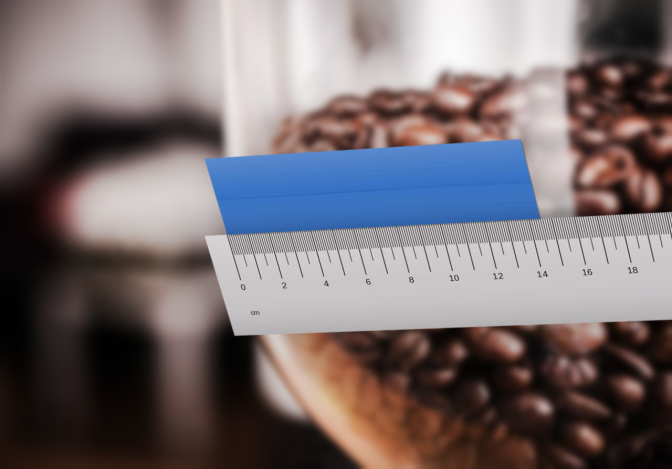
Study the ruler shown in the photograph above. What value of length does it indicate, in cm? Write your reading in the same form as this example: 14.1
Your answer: 14.5
